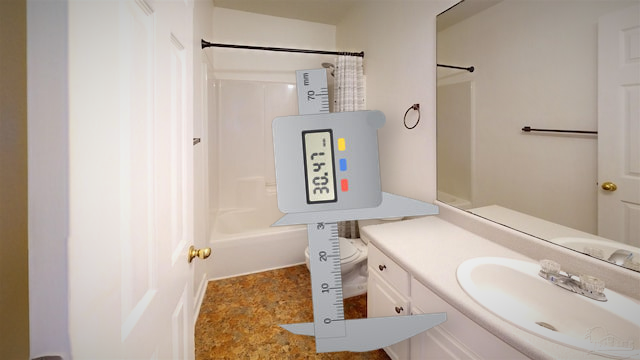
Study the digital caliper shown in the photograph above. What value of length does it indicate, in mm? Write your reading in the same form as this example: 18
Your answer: 30.47
